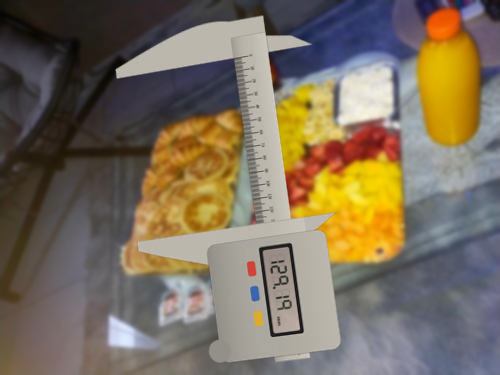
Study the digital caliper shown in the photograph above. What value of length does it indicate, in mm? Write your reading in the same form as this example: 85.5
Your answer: 129.19
